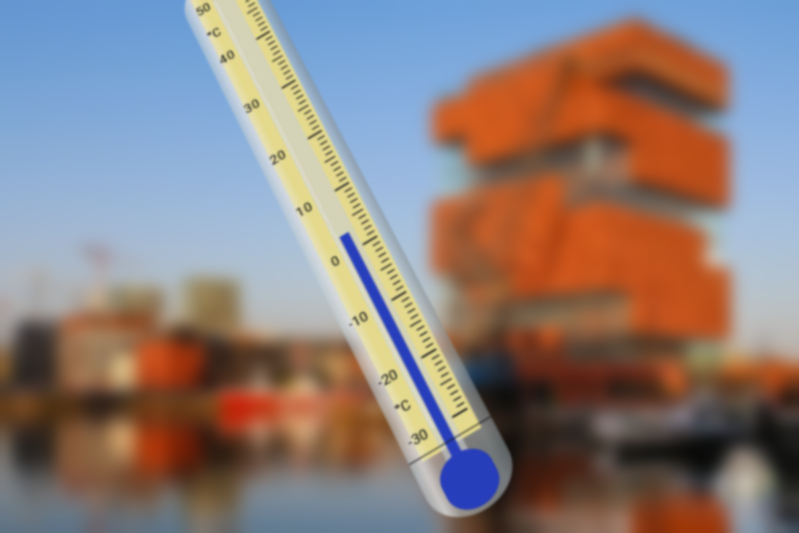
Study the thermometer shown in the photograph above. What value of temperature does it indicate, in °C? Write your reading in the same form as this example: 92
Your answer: 3
